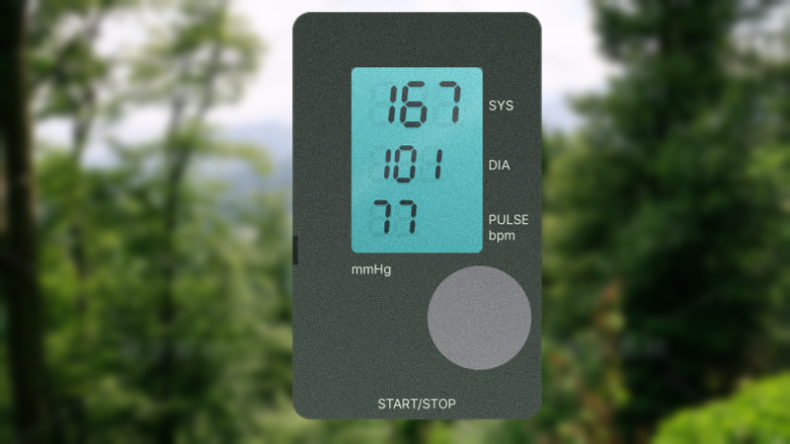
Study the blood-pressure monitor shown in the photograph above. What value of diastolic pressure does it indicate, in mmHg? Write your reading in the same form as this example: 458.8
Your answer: 101
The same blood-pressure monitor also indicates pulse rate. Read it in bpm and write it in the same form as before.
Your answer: 77
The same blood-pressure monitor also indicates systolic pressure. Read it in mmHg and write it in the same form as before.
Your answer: 167
